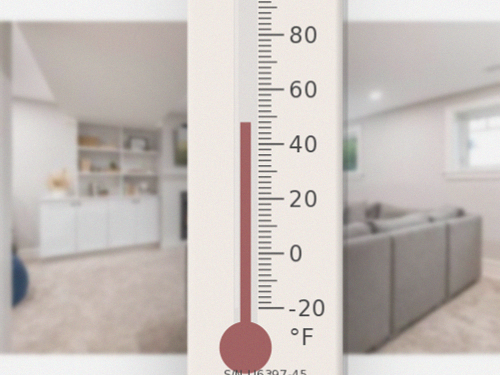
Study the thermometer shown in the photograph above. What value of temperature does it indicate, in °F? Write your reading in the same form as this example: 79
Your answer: 48
